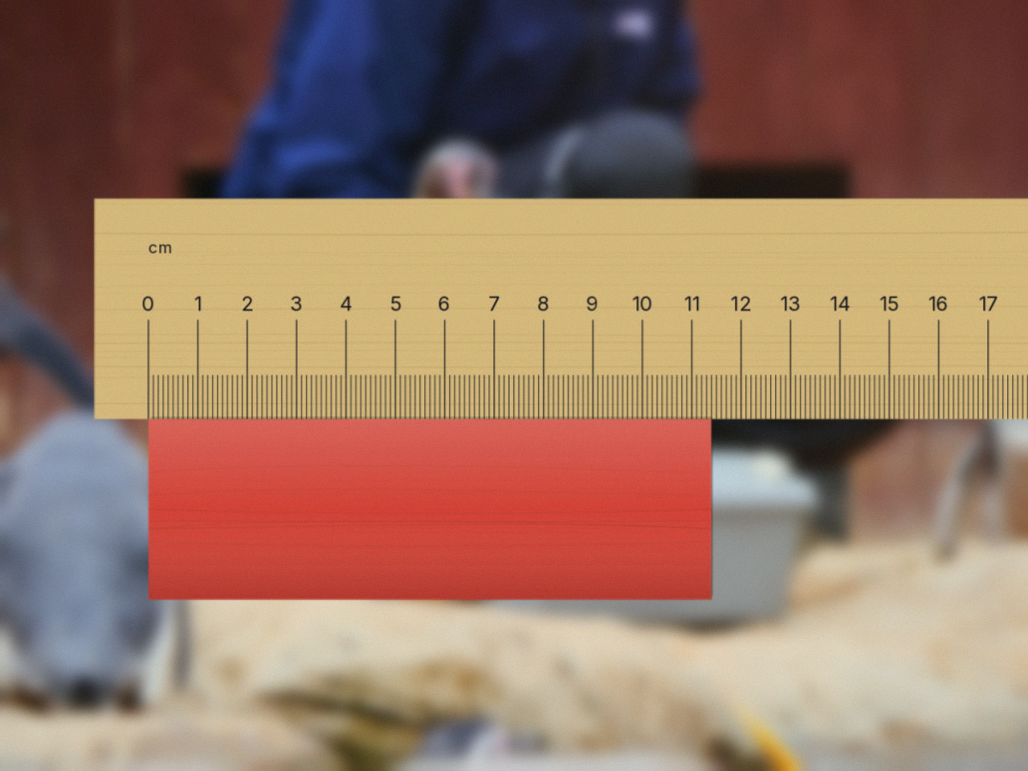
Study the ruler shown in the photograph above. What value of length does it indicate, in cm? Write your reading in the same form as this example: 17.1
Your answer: 11.4
